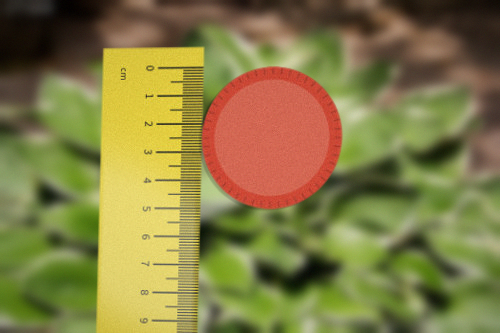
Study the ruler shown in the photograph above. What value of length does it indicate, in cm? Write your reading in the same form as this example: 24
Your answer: 5
